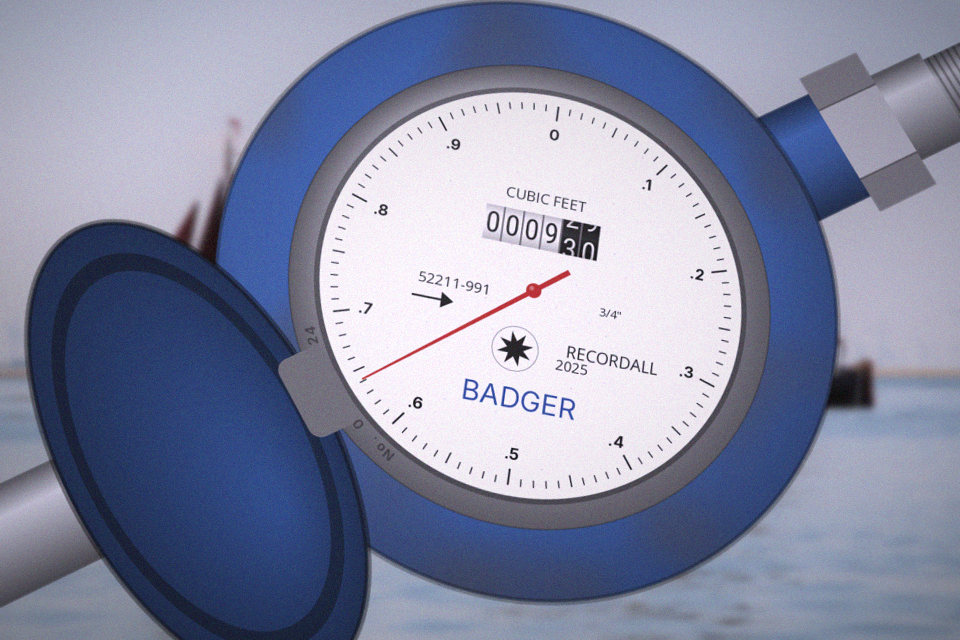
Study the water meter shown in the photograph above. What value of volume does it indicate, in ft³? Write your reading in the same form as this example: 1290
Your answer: 929.64
